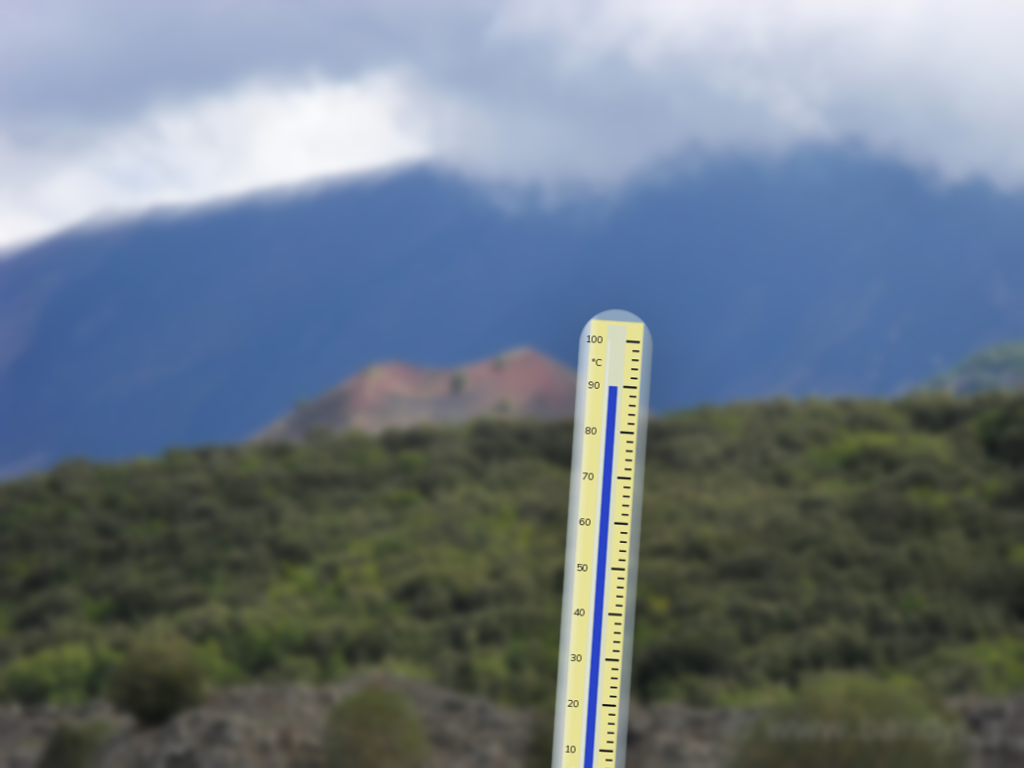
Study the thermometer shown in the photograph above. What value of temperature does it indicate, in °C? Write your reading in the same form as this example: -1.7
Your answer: 90
